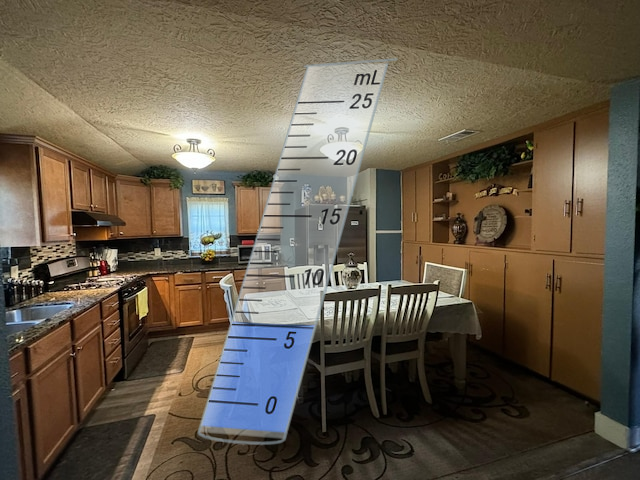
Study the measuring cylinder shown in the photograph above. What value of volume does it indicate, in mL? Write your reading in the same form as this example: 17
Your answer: 6
